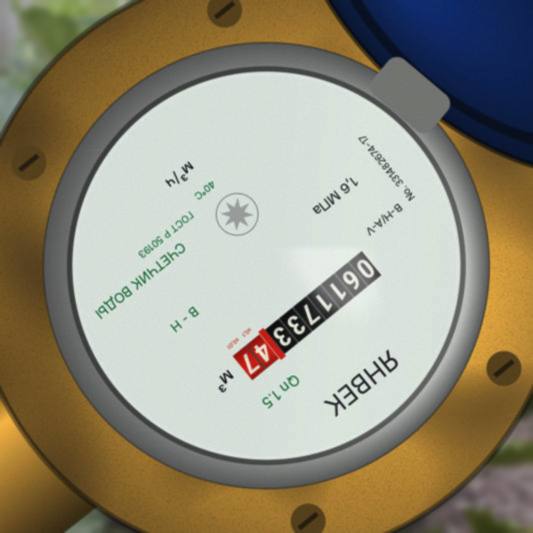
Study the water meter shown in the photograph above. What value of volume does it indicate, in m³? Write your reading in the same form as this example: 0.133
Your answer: 611733.47
